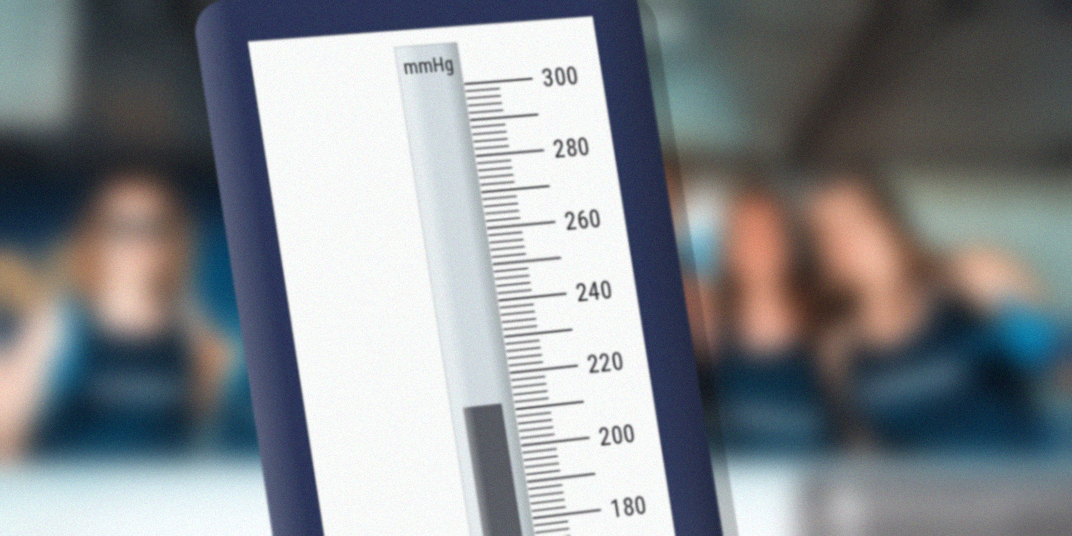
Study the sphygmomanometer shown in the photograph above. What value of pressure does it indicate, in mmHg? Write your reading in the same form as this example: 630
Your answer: 212
